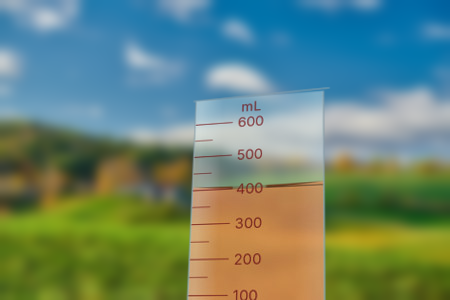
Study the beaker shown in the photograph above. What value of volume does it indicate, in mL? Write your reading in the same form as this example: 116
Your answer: 400
